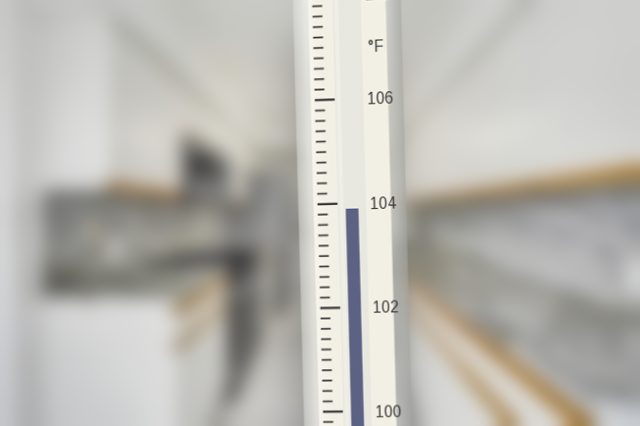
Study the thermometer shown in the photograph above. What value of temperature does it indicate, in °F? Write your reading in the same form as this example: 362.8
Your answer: 103.9
